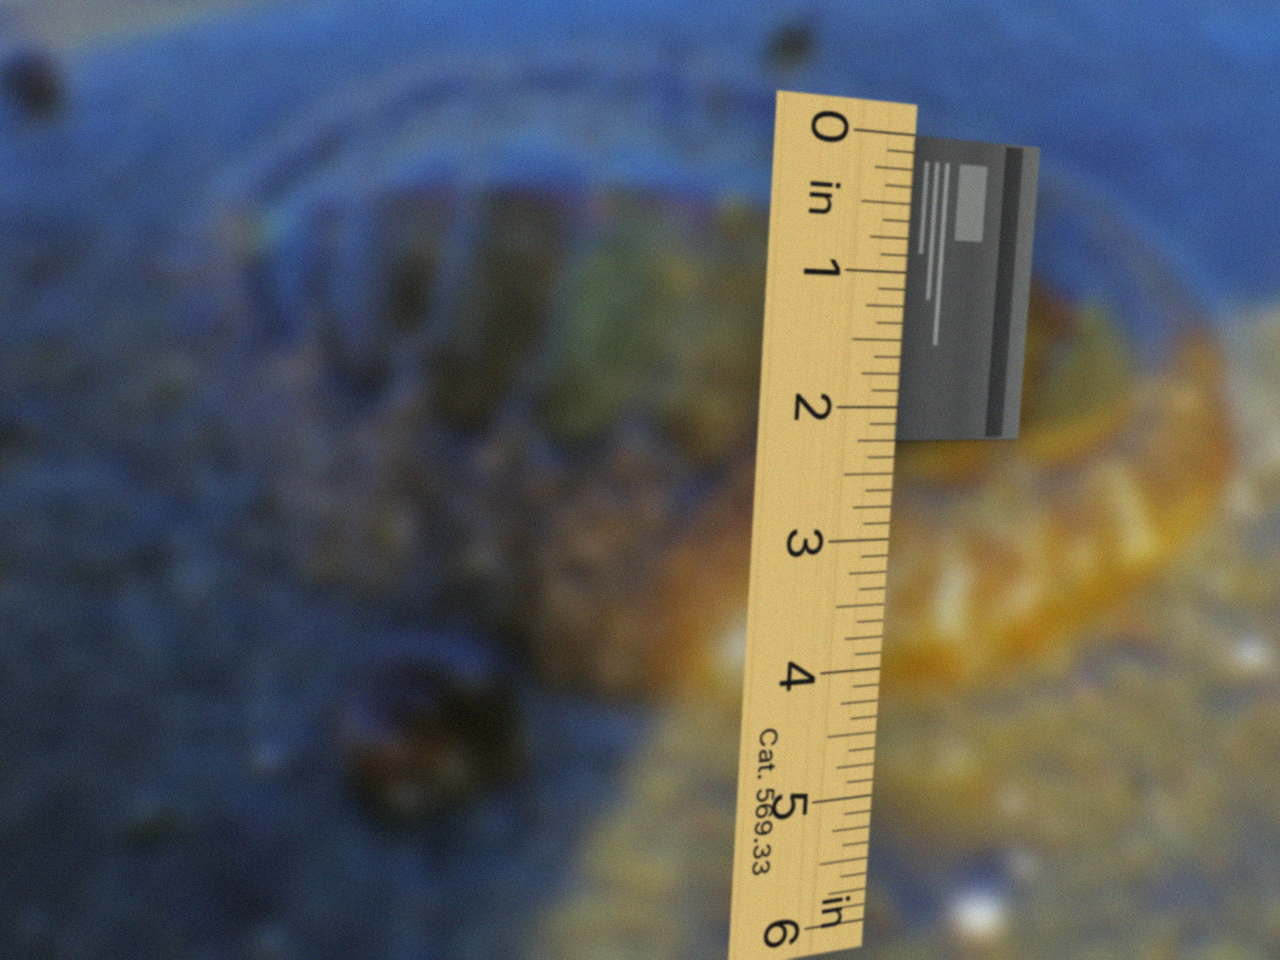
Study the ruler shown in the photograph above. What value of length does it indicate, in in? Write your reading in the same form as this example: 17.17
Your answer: 2.25
